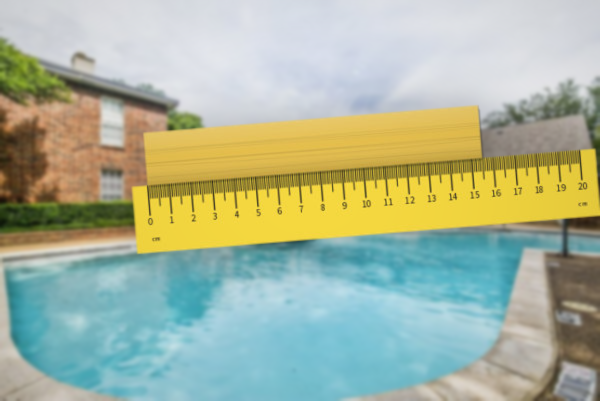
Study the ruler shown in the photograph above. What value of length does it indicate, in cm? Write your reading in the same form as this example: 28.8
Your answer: 15.5
